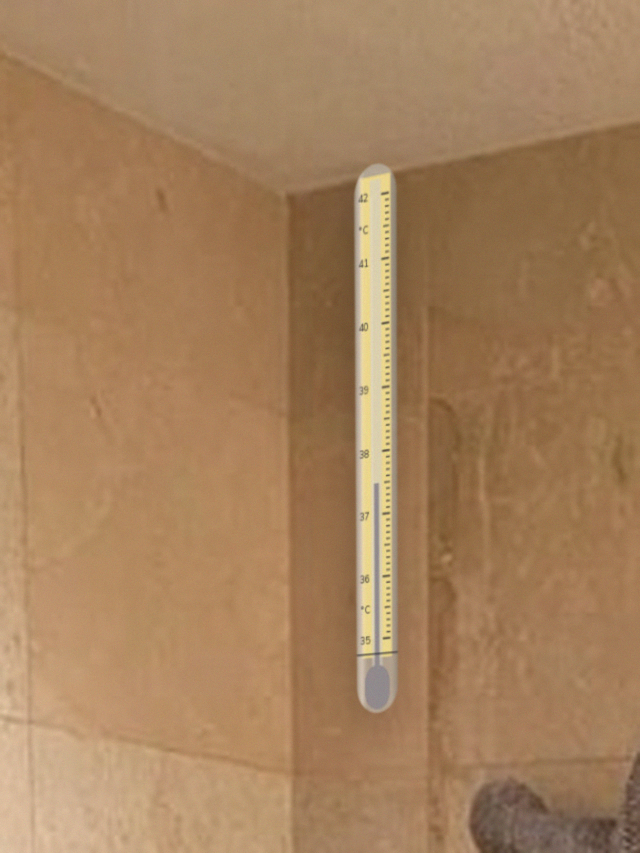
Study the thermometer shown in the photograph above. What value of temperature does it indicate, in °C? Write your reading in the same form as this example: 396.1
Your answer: 37.5
